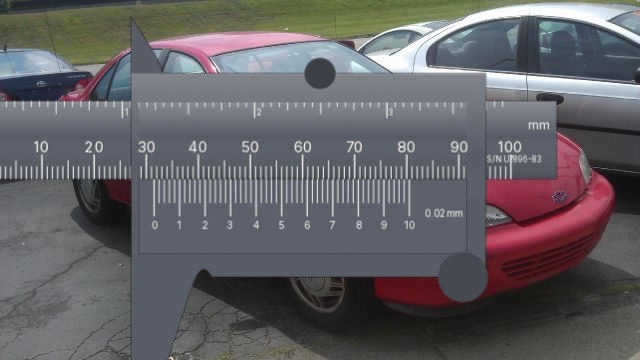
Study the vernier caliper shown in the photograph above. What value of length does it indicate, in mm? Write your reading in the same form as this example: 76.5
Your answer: 31.5
